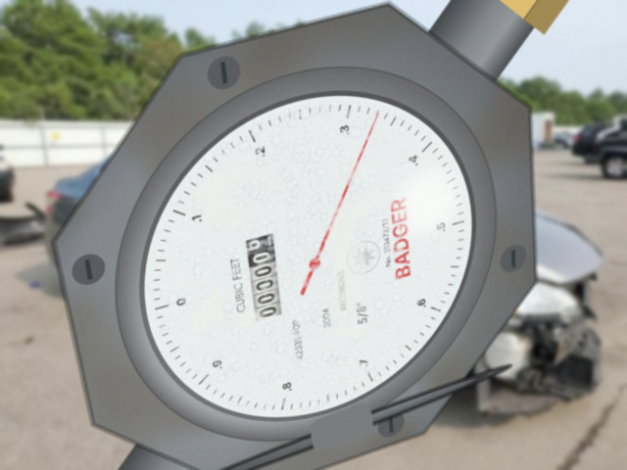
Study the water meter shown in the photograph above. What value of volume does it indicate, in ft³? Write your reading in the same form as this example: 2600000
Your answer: 6.33
